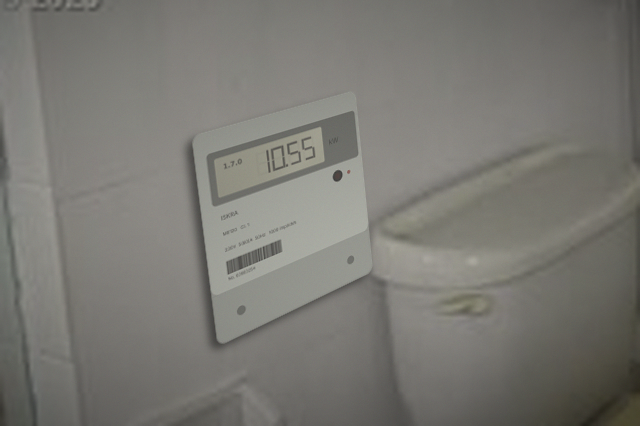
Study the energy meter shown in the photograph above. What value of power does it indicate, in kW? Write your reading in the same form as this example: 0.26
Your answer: 10.55
